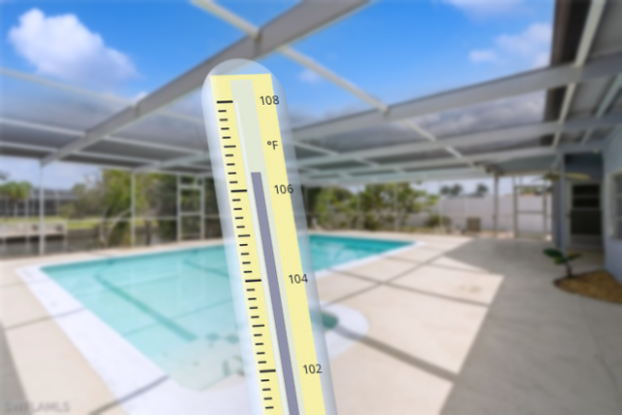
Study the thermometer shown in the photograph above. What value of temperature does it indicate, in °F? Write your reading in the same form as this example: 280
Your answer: 106.4
